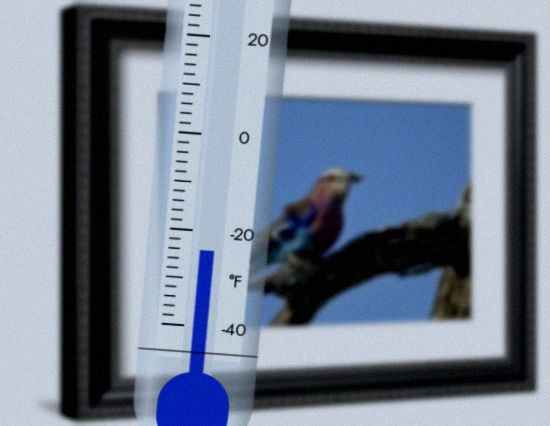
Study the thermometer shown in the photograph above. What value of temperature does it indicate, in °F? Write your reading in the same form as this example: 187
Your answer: -24
